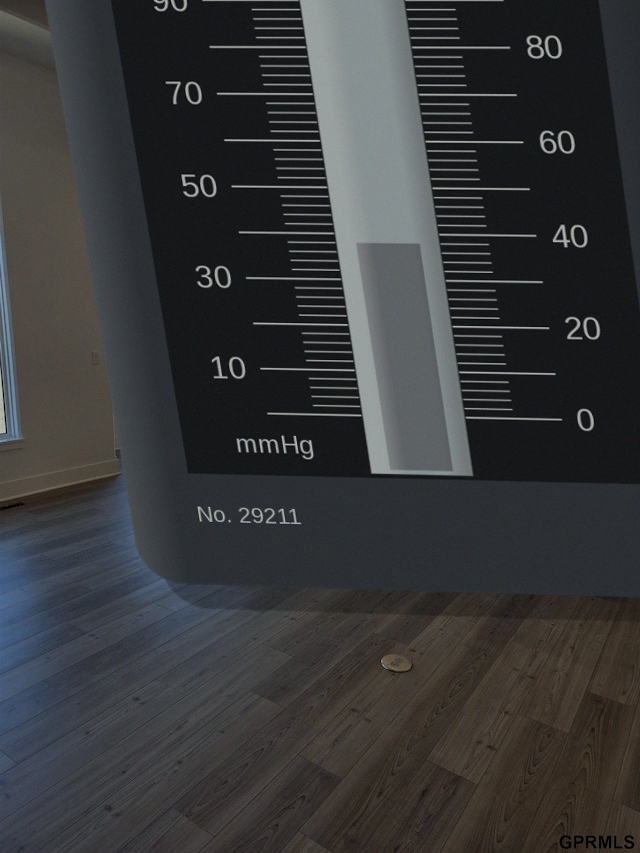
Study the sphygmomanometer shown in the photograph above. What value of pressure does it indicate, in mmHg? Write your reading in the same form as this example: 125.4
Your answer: 38
